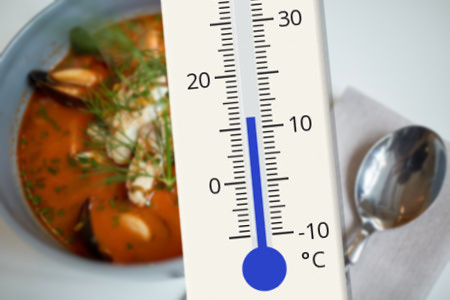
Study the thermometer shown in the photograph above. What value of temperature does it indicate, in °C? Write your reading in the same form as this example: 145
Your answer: 12
